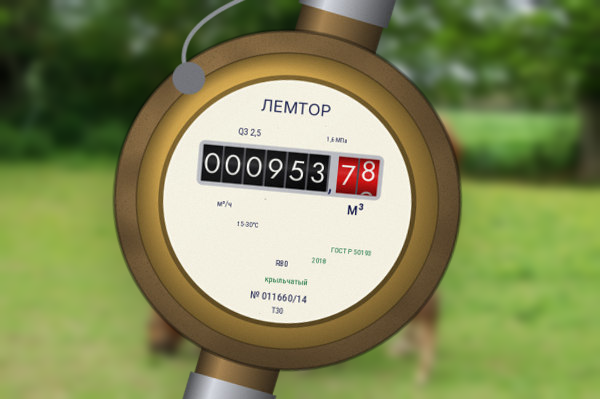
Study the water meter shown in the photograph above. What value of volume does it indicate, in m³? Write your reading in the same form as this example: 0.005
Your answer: 953.78
